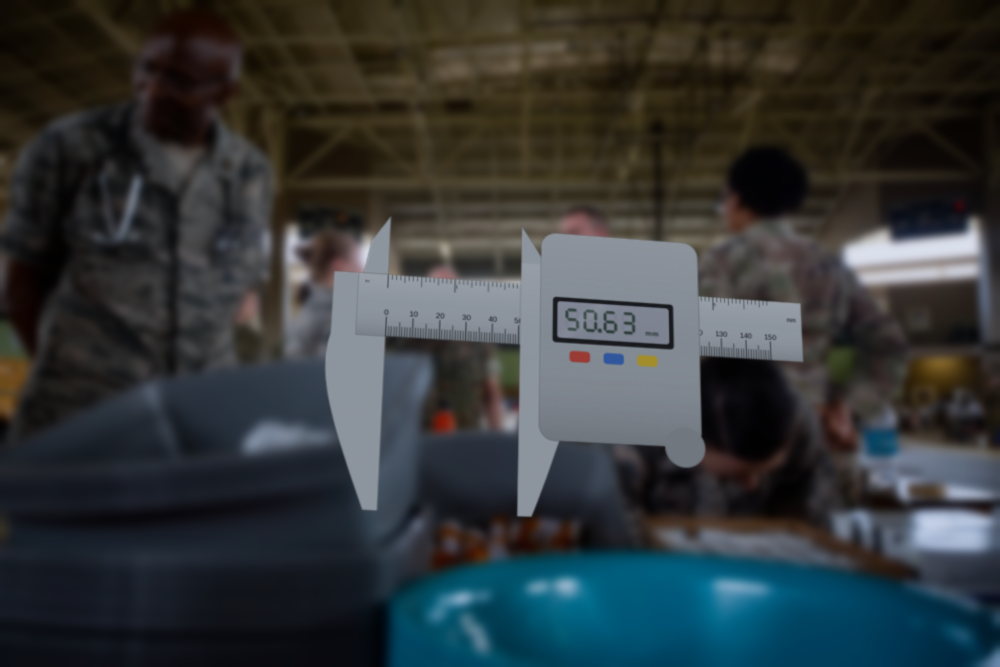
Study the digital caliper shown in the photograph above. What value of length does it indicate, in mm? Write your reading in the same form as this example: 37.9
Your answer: 50.63
